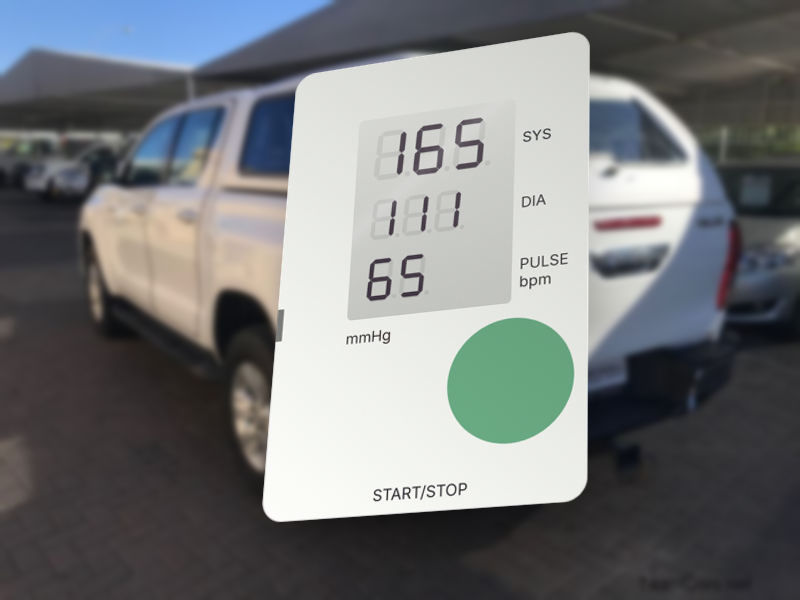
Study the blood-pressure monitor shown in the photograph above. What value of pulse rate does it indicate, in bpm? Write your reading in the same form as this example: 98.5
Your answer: 65
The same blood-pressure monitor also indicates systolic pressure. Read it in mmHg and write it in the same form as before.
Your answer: 165
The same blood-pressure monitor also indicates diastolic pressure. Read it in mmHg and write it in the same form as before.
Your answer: 111
